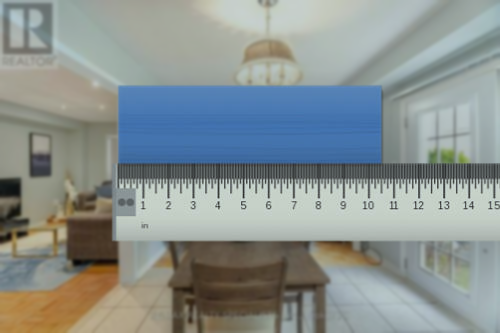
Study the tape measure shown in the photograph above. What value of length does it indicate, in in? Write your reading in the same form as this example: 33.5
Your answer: 10.5
